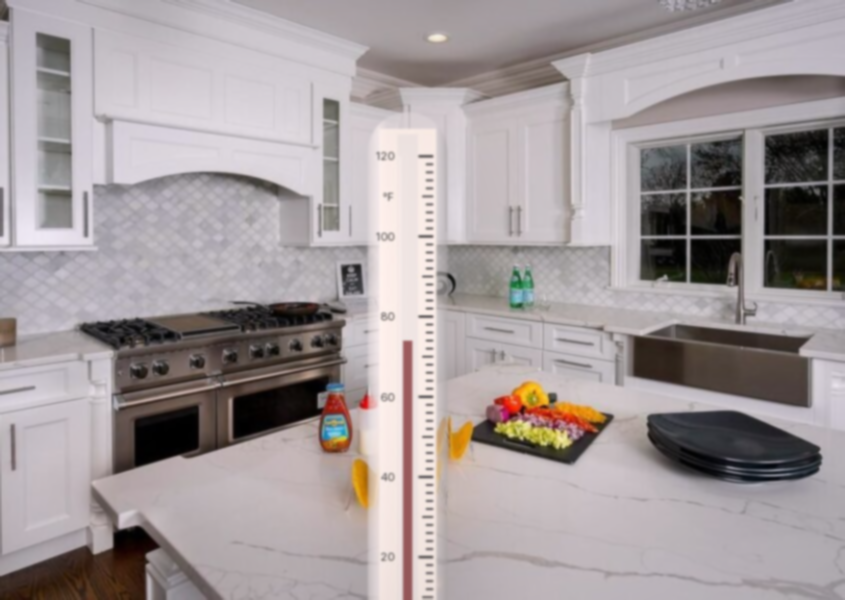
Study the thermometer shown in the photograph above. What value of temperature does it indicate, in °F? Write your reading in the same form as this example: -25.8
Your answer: 74
